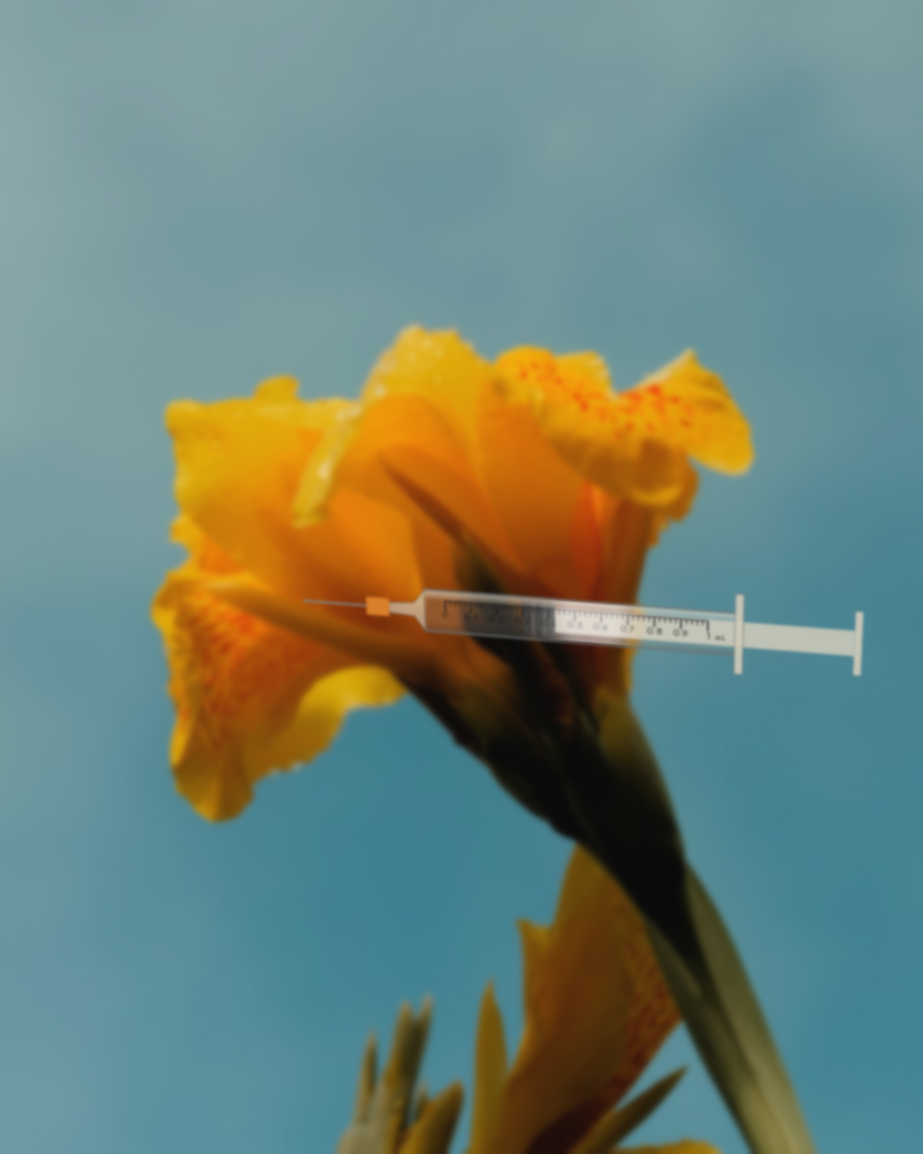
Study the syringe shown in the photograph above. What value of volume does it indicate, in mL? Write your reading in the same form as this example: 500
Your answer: 0.3
